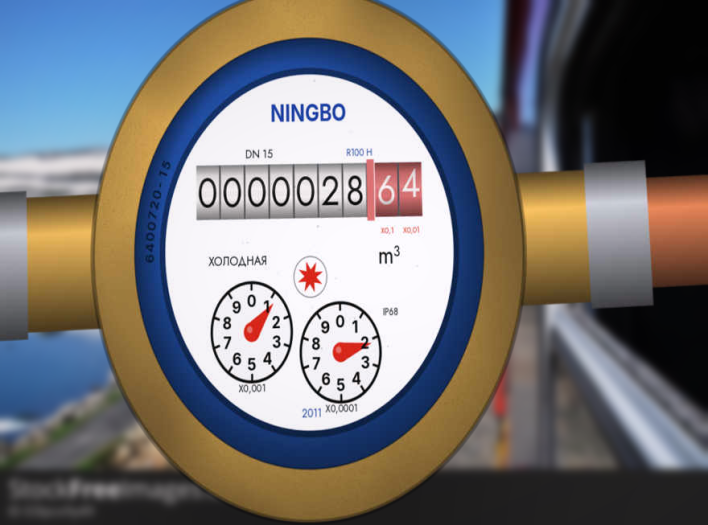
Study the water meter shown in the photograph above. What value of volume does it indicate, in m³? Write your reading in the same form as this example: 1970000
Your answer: 28.6412
